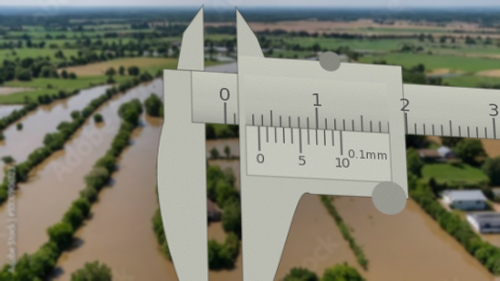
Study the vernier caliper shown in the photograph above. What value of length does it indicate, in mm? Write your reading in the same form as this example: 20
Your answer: 3.6
